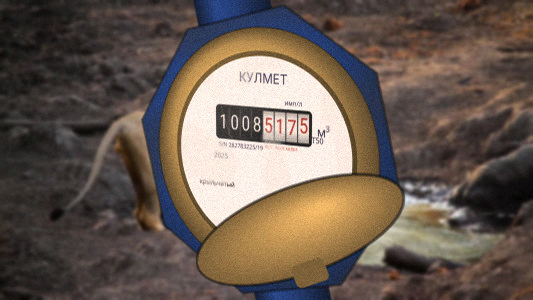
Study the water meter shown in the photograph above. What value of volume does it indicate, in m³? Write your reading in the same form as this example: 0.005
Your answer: 1008.5175
